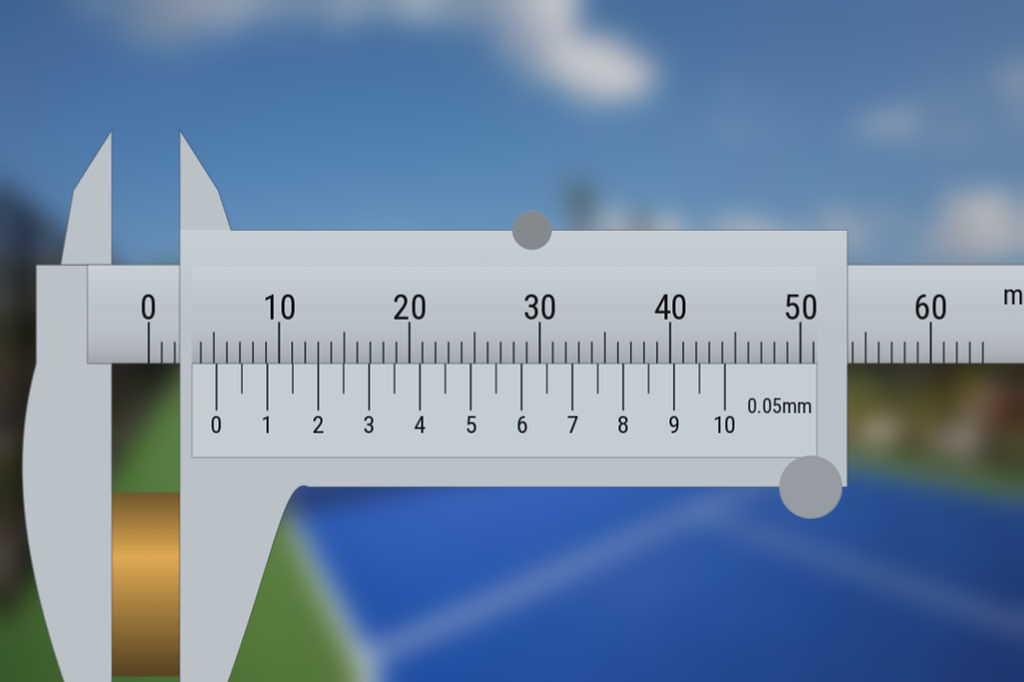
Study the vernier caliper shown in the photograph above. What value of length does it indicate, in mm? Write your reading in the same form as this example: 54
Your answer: 5.2
